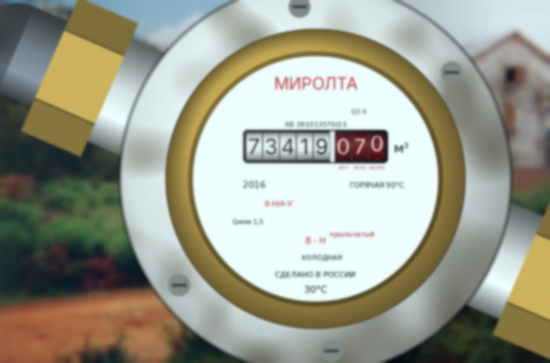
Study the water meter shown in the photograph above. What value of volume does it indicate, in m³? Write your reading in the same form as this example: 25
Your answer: 73419.070
